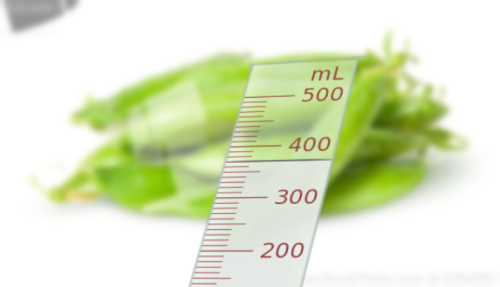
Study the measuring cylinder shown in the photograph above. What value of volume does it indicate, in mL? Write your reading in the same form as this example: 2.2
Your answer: 370
